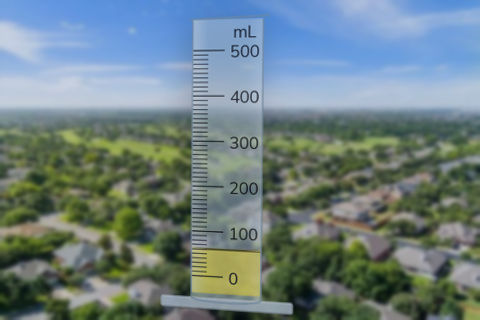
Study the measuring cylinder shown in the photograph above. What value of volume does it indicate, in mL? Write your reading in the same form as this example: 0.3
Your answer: 60
